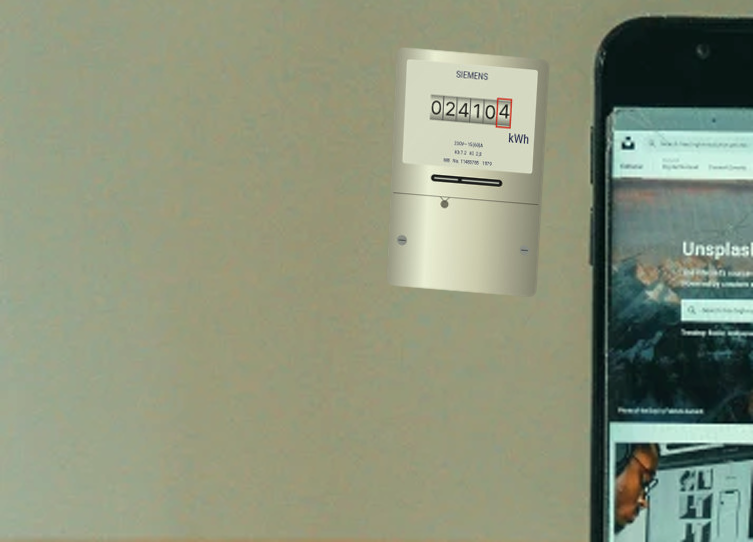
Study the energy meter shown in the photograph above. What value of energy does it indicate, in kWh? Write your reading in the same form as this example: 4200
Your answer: 2410.4
